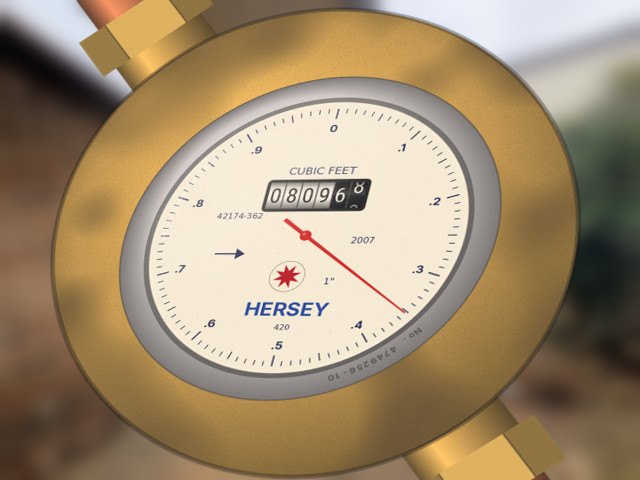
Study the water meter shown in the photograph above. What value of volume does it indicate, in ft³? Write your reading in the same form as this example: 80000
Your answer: 80968.35
